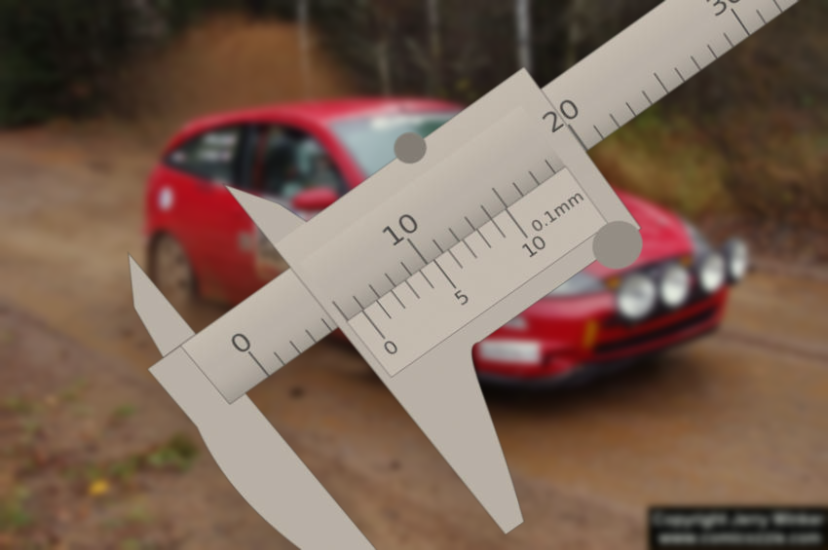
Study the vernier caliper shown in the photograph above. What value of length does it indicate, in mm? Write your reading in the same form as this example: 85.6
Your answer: 5.9
